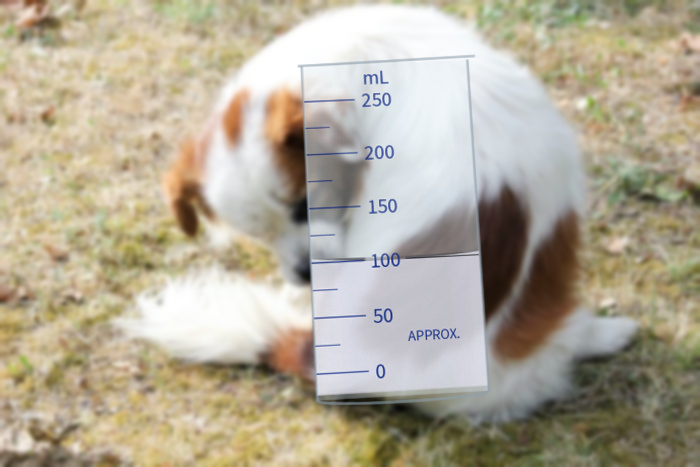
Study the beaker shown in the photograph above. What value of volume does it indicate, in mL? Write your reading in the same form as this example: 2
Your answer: 100
